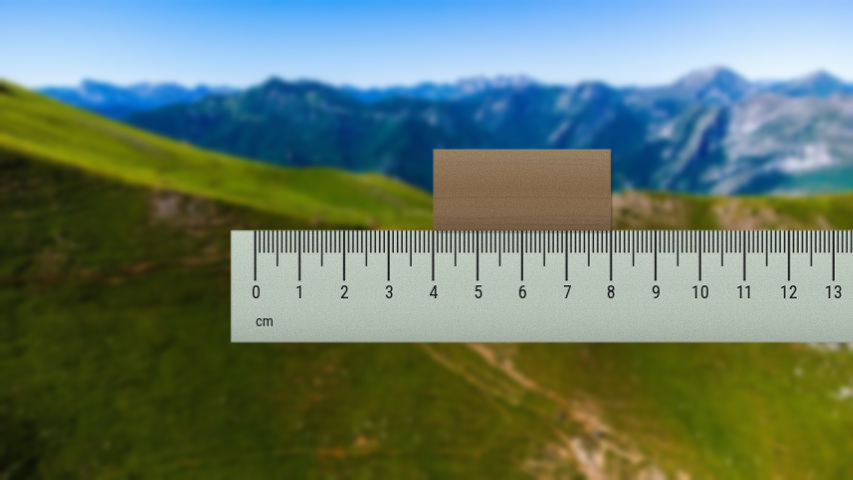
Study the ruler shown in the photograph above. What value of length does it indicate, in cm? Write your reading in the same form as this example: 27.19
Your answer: 4
